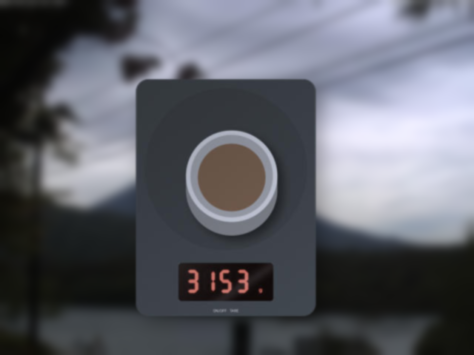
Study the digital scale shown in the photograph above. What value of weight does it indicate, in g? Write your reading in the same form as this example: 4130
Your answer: 3153
